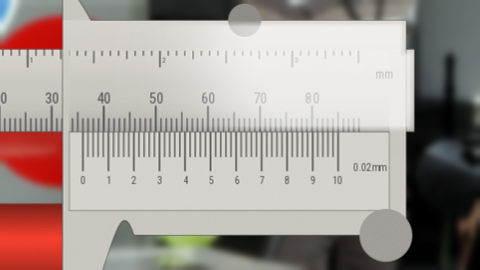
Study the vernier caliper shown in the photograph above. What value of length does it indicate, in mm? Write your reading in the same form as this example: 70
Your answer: 36.0
